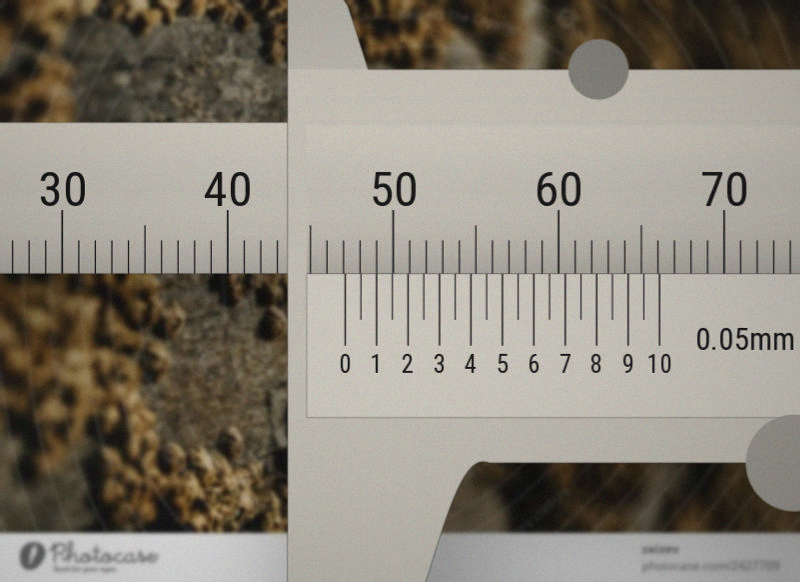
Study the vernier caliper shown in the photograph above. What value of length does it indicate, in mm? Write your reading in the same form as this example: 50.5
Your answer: 47.1
